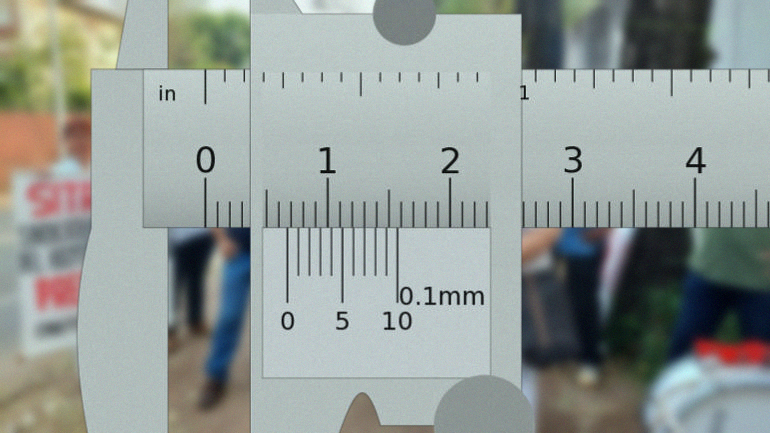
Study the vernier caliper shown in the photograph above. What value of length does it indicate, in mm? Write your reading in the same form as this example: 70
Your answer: 6.7
